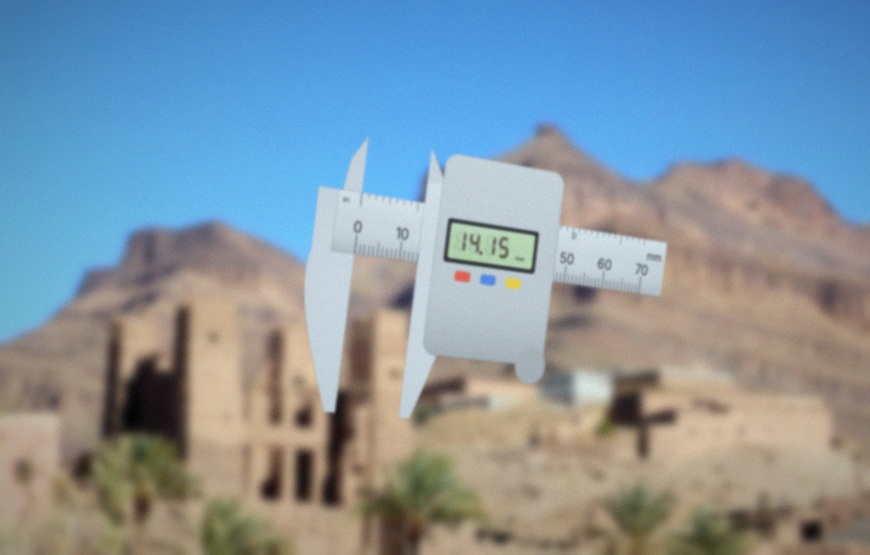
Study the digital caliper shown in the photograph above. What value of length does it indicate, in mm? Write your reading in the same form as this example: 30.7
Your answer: 14.15
